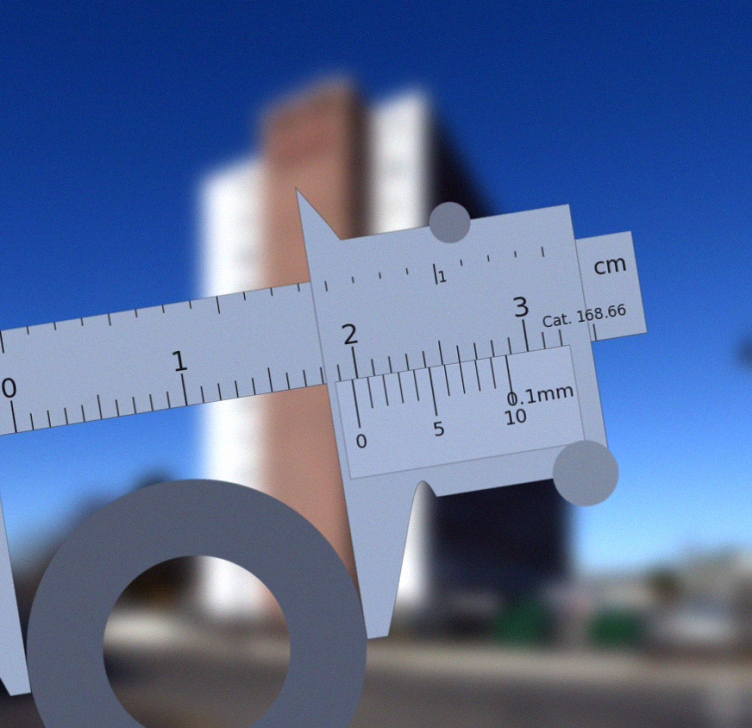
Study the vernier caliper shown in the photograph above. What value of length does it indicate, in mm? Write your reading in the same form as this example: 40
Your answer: 19.7
